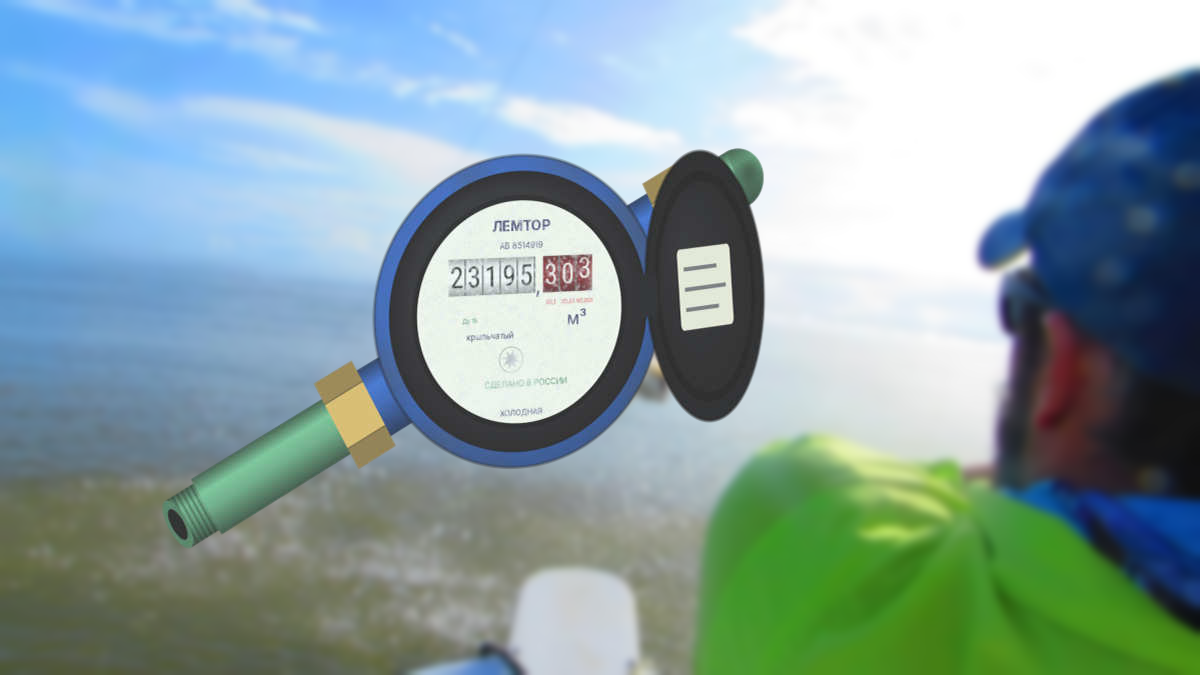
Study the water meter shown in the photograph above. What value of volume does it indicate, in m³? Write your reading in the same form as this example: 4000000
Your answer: 23195.303
